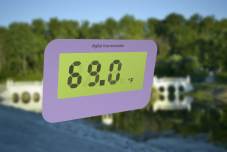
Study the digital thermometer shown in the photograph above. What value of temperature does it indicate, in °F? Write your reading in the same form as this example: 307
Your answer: 69.0
